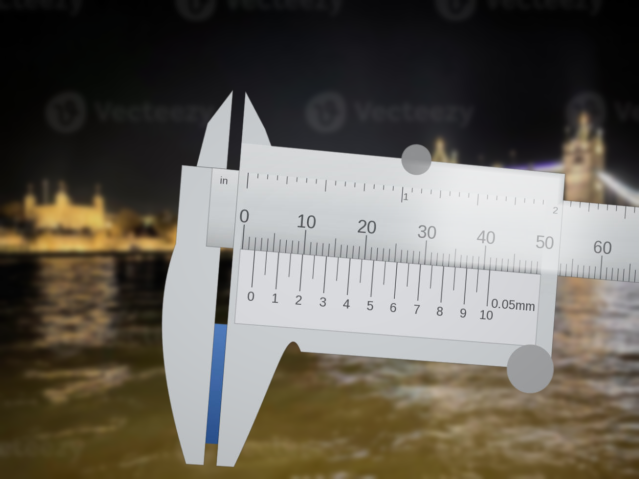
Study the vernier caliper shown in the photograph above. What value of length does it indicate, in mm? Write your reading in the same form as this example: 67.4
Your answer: 2.0
